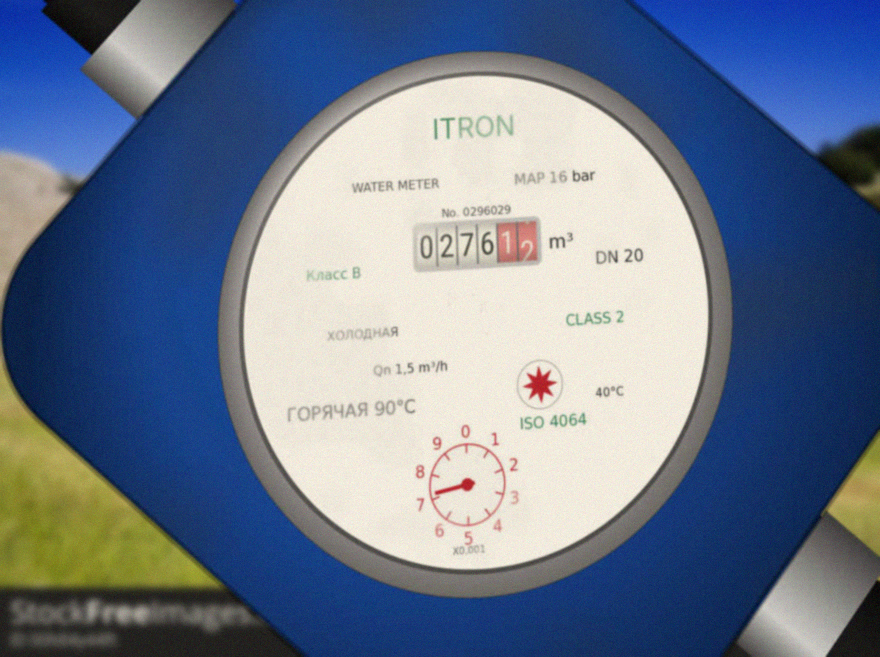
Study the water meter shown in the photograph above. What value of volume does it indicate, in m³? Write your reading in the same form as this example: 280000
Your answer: 276.117
